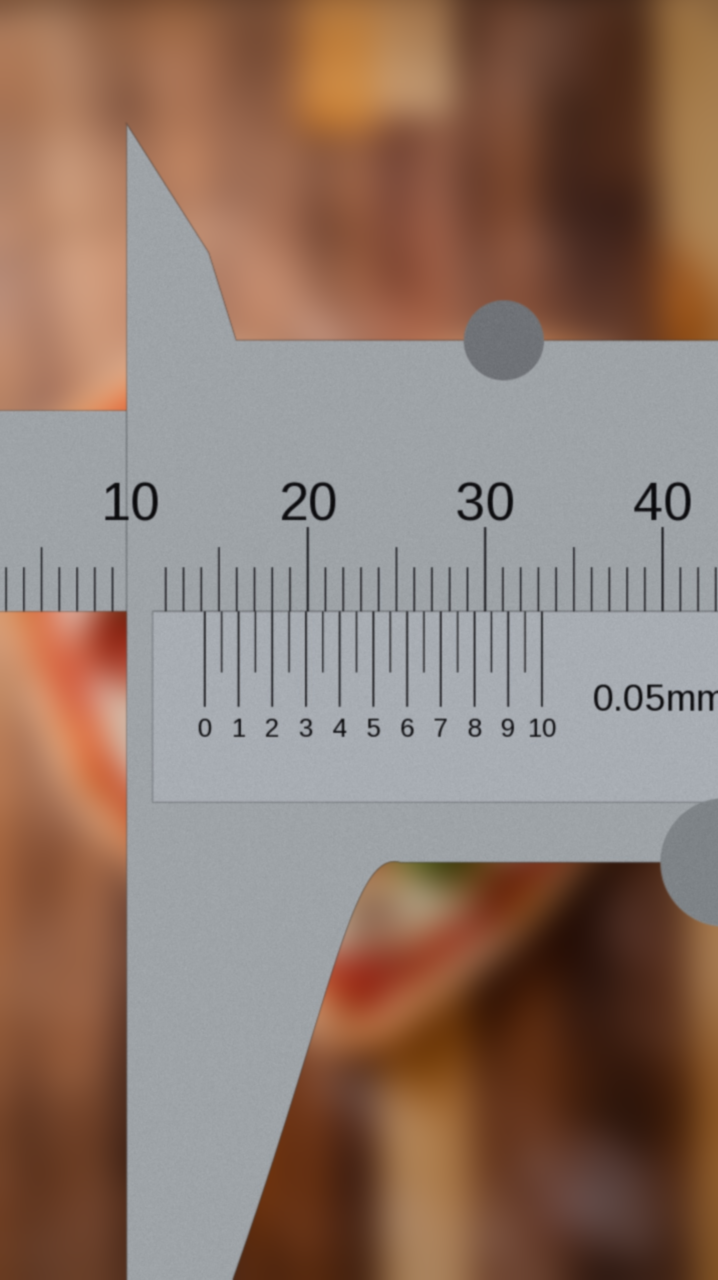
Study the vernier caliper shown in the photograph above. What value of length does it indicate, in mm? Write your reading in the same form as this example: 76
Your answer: 14.2
